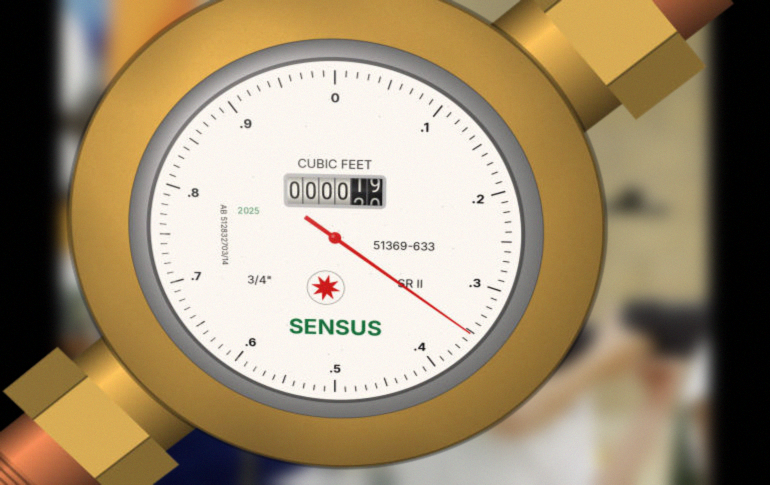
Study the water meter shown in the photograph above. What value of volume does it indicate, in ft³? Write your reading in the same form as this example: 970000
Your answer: 19.35
